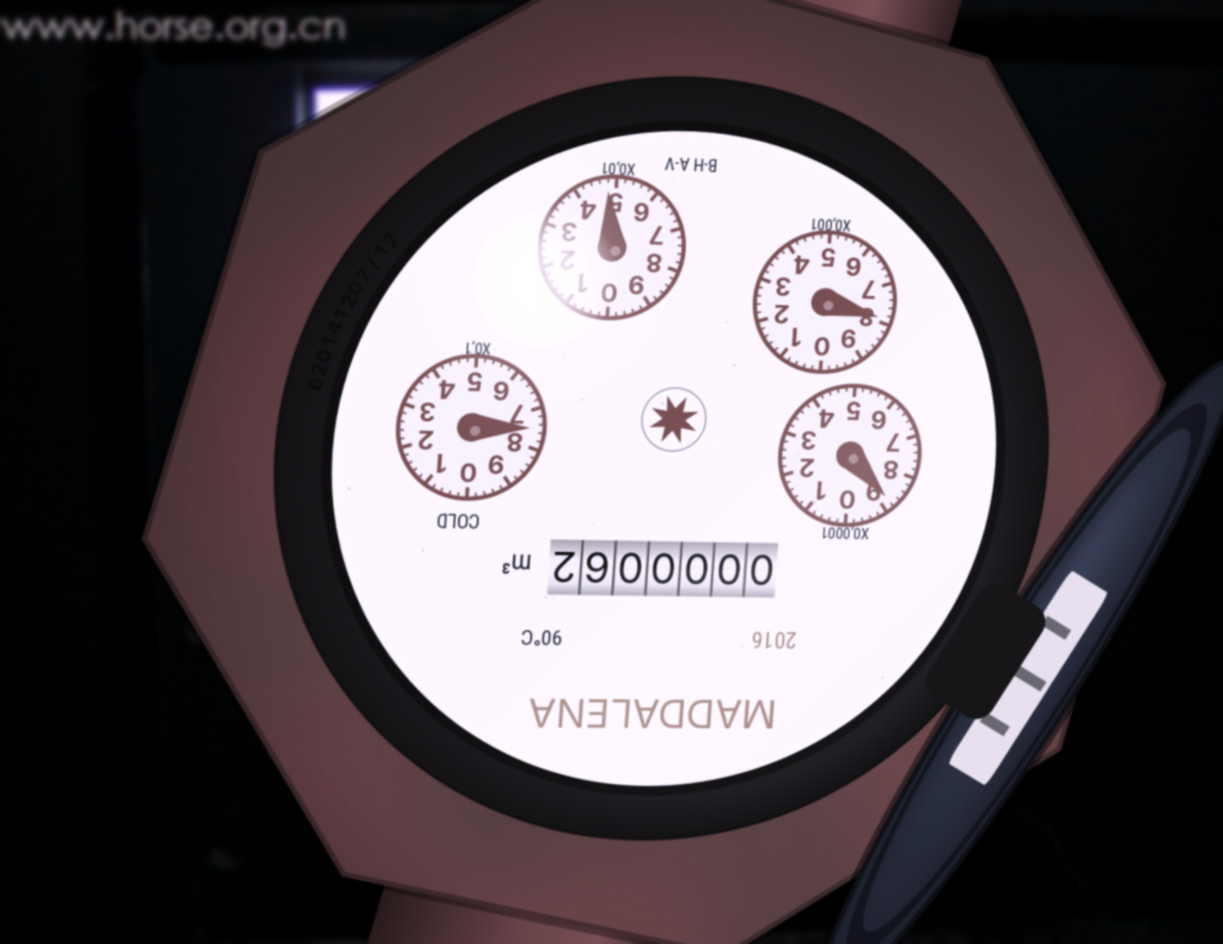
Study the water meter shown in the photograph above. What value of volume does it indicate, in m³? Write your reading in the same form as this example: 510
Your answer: 62.7478
